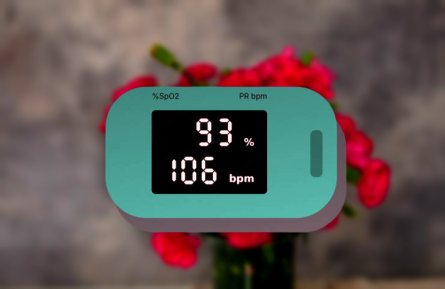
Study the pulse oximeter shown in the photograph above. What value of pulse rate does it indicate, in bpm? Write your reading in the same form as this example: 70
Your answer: 106
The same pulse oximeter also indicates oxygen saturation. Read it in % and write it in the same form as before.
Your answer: 93
